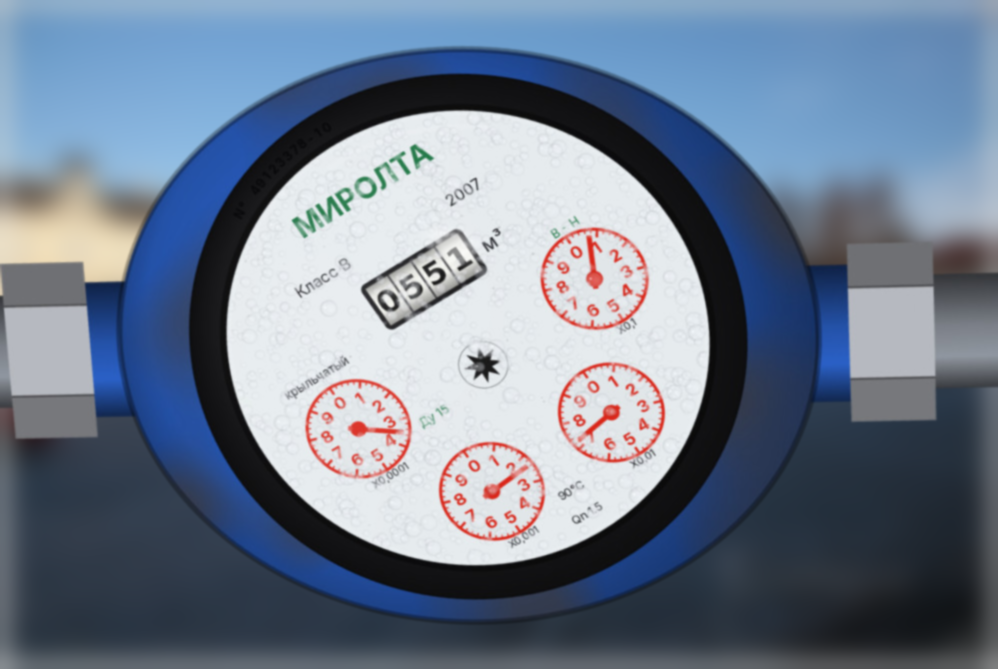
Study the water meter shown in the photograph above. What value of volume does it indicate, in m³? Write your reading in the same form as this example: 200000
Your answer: 551.0723
